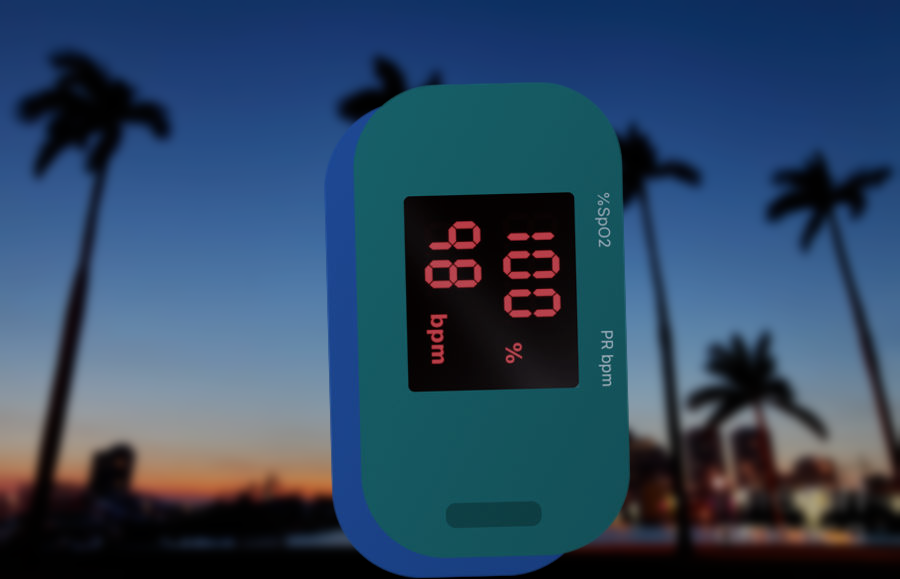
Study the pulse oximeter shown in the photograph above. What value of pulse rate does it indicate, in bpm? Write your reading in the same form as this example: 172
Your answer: 98
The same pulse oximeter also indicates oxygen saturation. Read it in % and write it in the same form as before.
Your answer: 100
